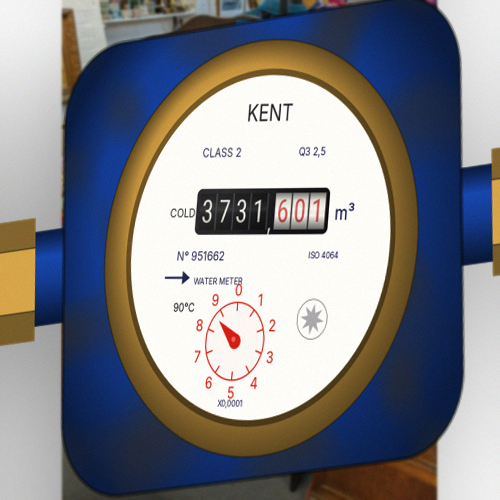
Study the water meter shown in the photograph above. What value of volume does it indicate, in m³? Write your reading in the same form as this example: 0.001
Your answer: 3731.6018
